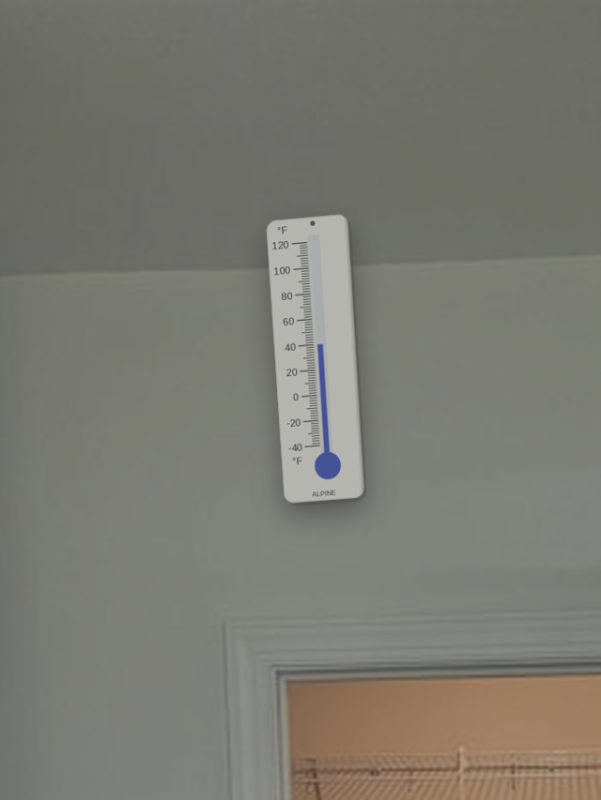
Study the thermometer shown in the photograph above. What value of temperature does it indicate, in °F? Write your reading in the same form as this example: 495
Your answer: 40
